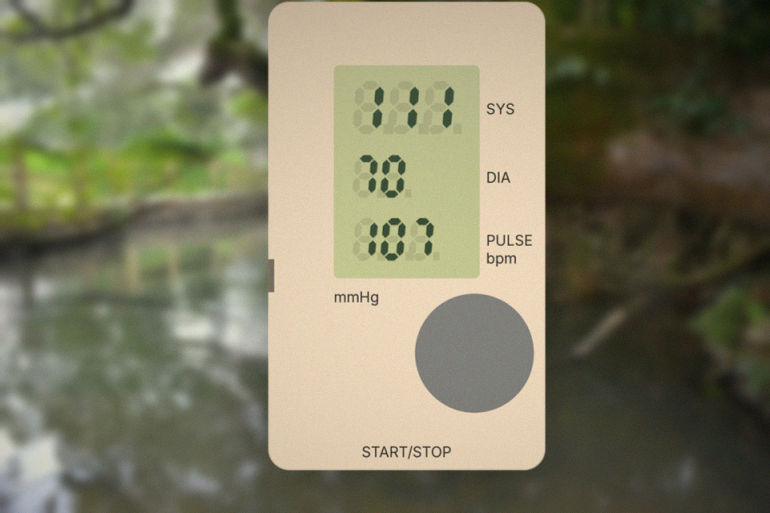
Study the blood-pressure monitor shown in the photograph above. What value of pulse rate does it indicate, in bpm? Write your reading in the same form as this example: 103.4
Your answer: 107
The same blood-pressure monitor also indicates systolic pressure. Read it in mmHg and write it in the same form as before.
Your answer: 111
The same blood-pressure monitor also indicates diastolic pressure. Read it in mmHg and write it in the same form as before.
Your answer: 70
